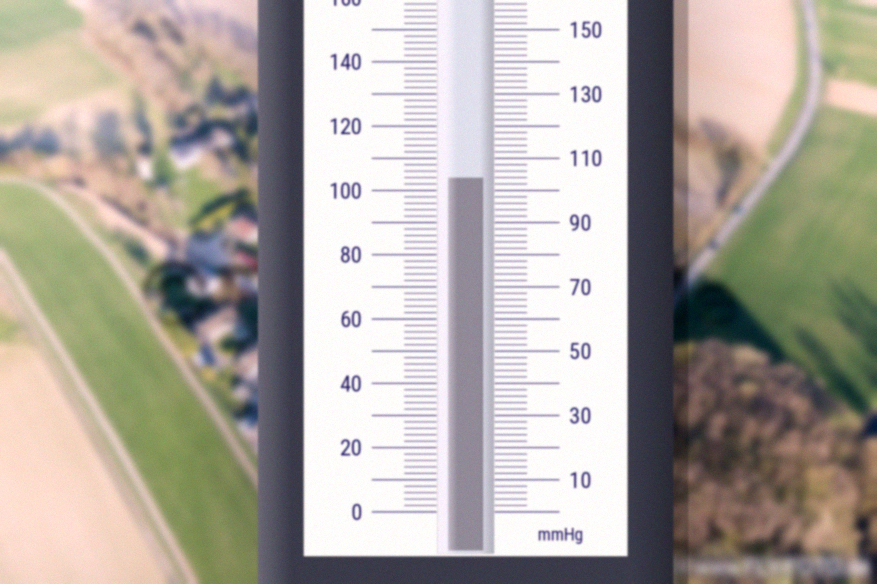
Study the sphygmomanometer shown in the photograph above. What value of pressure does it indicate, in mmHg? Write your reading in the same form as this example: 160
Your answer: 104
